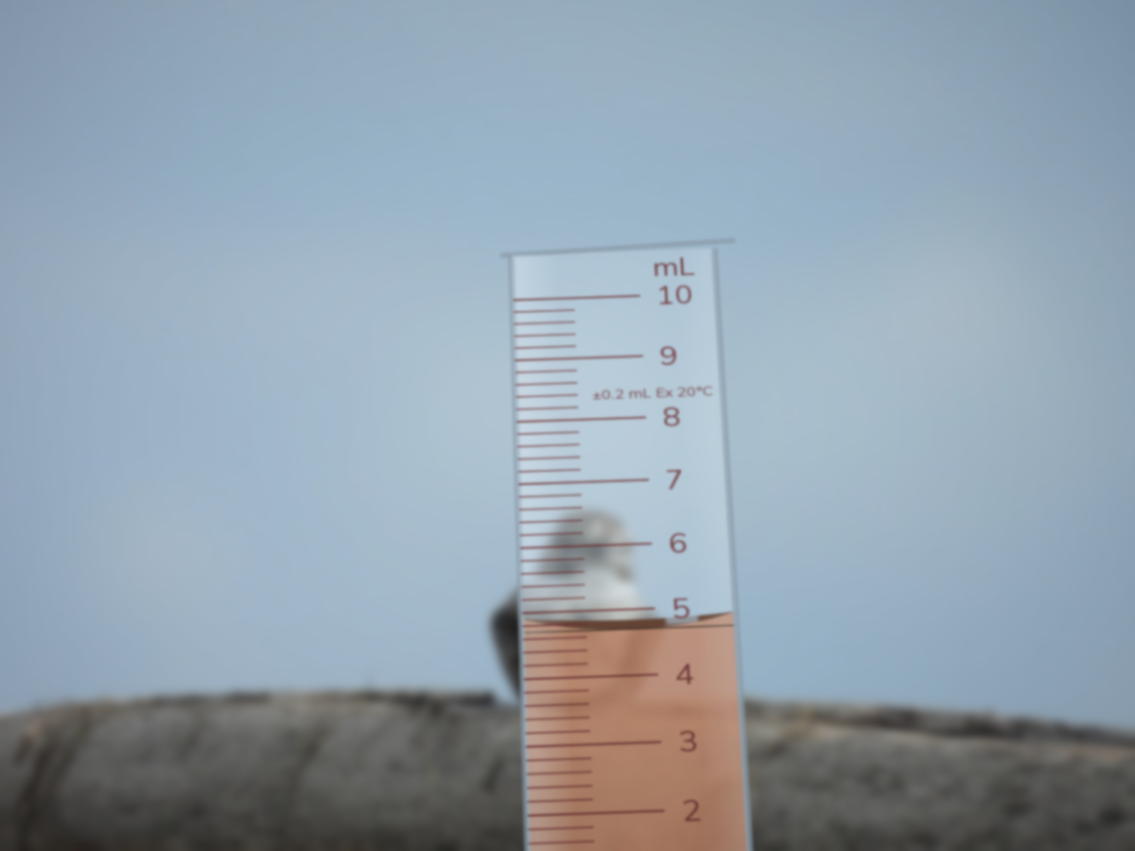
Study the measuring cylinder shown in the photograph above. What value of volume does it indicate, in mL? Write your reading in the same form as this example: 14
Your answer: 4.7
